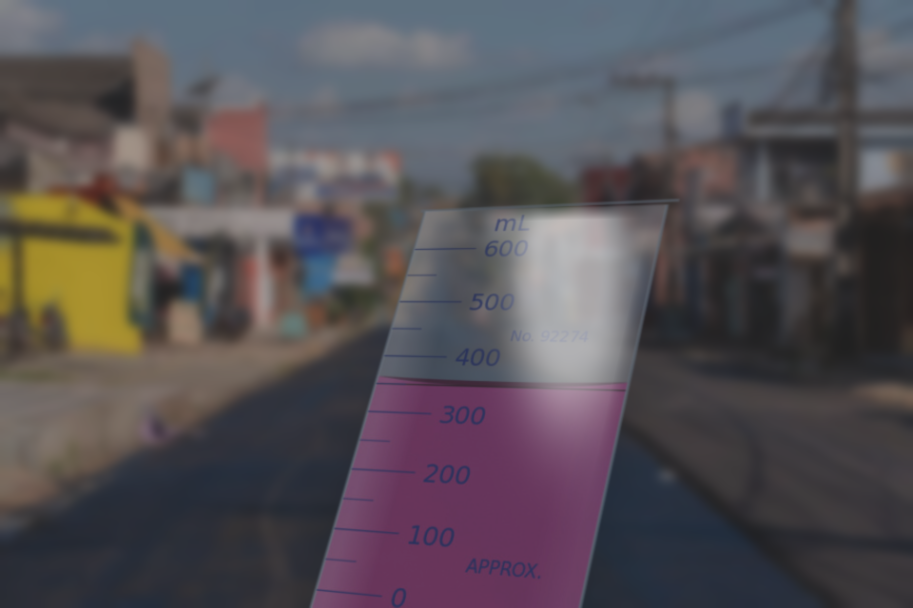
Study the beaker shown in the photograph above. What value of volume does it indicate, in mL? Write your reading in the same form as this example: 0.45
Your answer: 350
